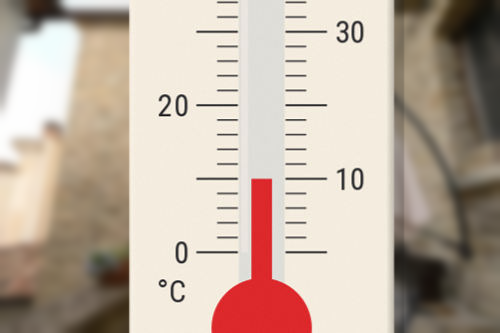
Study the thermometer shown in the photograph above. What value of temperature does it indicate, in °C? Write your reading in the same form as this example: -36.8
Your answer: 10
